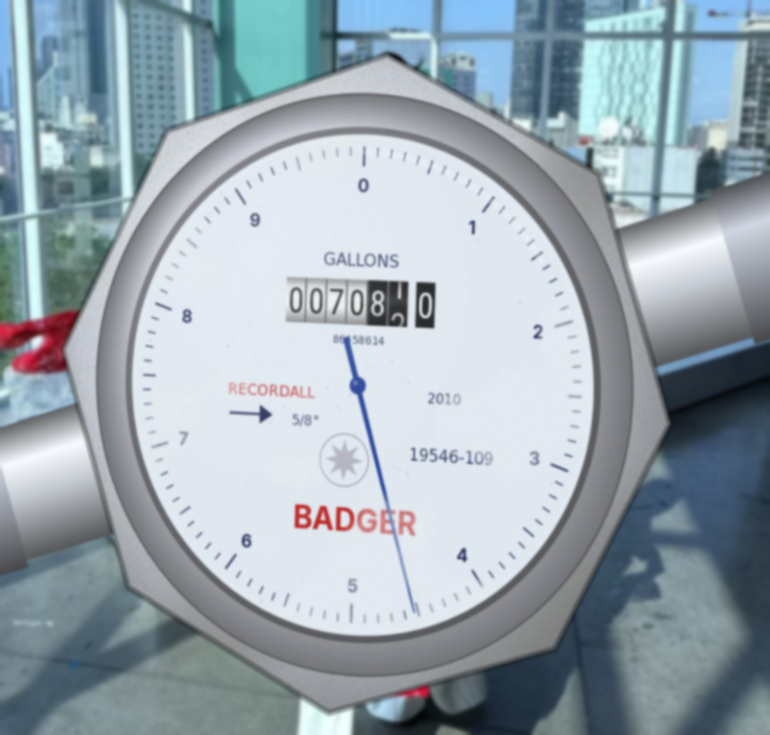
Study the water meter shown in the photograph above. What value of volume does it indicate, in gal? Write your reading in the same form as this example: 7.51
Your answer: 70814.5
